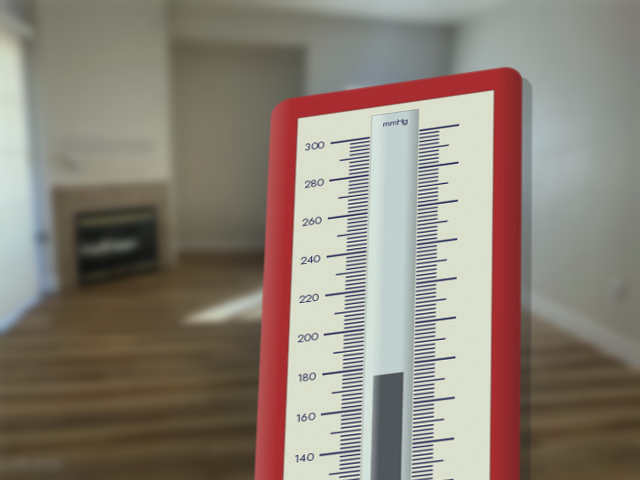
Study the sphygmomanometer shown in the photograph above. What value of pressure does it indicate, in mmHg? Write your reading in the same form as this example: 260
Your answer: 176
